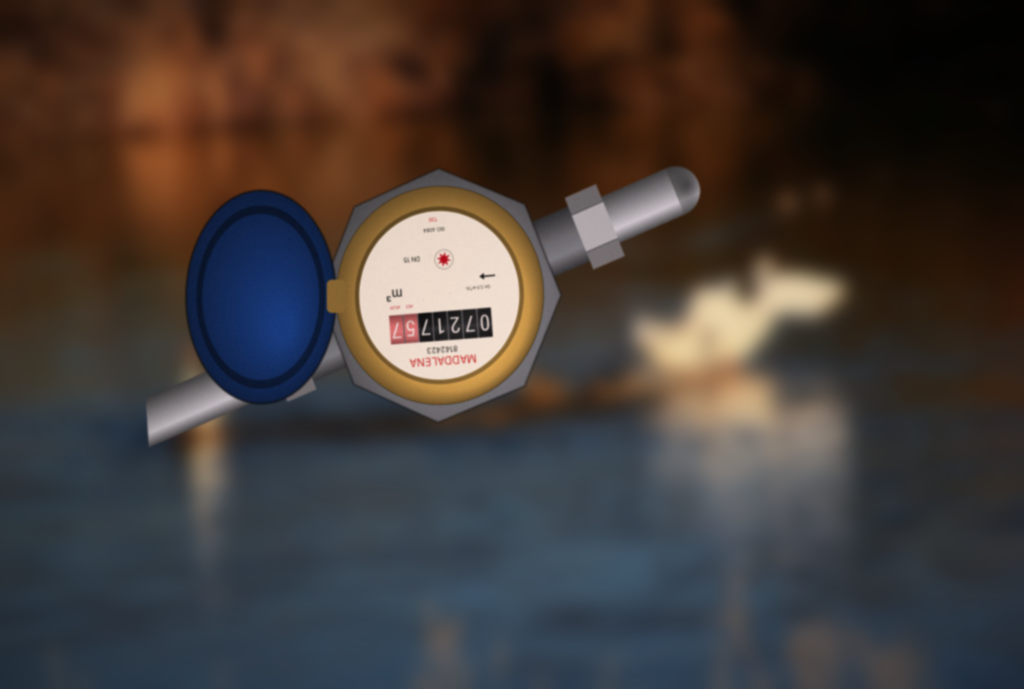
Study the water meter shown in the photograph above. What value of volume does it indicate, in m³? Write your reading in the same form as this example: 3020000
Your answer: 7217.57
